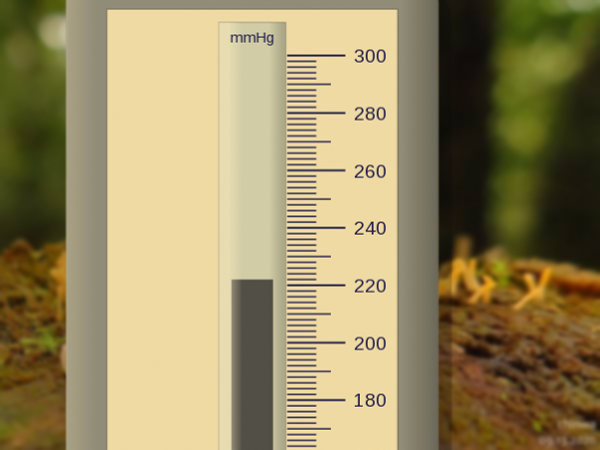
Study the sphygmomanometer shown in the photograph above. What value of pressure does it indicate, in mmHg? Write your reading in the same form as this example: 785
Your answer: 222
